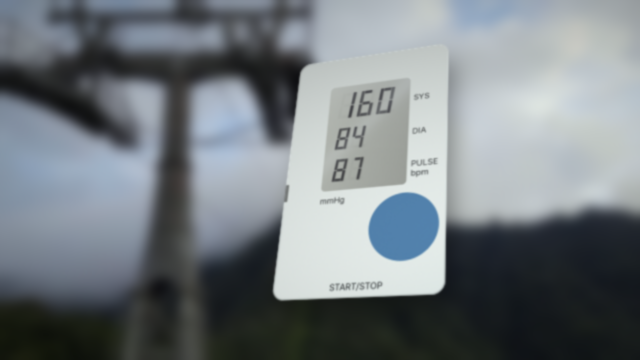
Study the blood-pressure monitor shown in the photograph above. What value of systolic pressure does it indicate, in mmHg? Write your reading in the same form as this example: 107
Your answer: 160
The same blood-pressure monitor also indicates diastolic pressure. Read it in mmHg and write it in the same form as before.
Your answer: 84
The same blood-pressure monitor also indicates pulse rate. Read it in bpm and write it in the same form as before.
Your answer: 87
